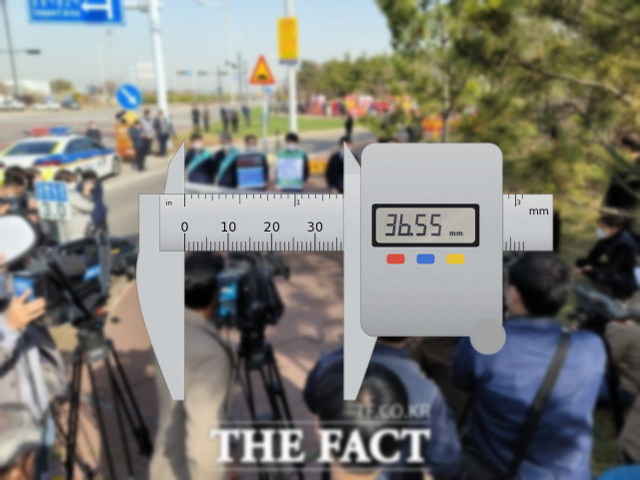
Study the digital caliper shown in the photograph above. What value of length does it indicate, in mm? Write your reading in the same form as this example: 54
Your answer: 36.55
